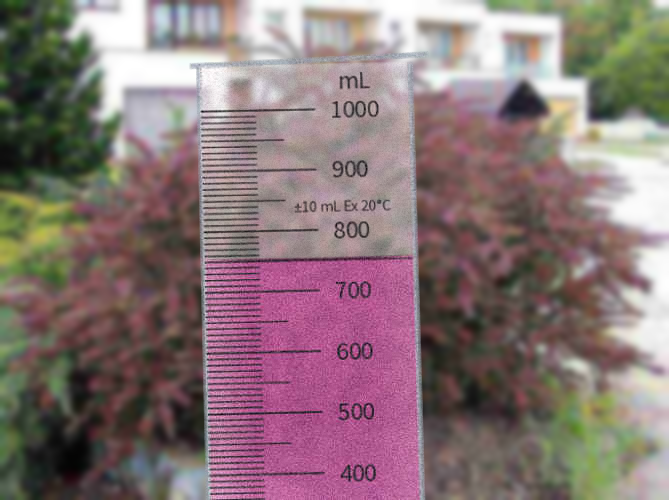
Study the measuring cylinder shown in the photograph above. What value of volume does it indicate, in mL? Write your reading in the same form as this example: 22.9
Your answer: 750
